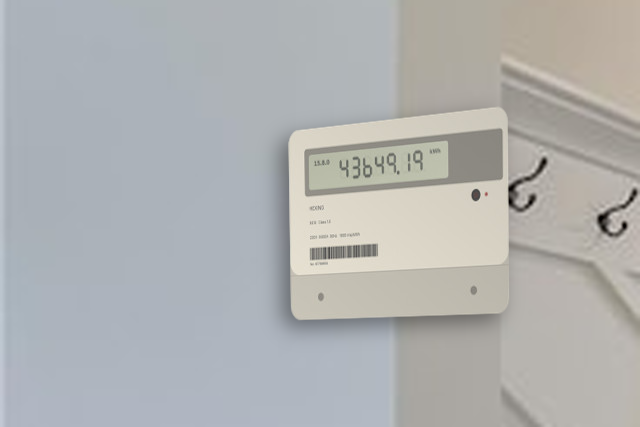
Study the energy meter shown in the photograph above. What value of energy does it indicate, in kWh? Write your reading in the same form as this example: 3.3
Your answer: 43649.19
